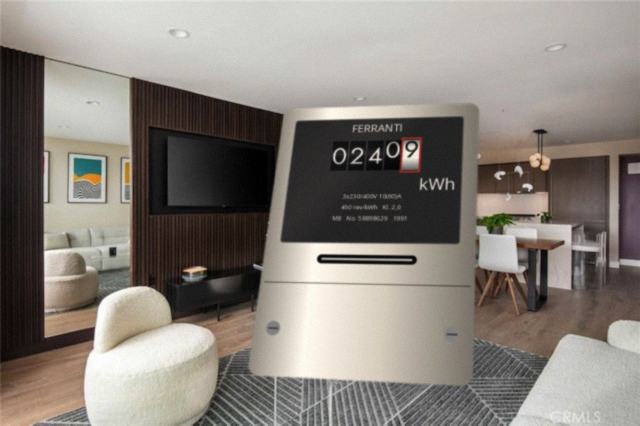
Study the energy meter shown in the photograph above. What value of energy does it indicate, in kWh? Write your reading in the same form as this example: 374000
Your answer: 240.9
